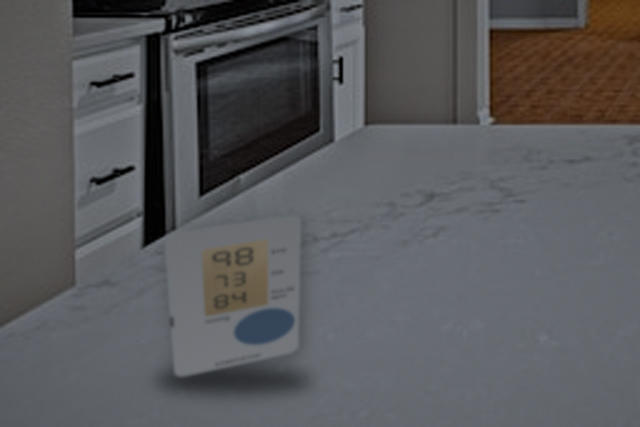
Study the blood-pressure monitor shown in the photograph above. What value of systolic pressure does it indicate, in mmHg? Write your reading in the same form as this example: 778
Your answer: 98
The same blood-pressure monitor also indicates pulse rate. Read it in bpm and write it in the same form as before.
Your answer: 84
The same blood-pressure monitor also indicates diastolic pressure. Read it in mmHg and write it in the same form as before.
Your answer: 73
